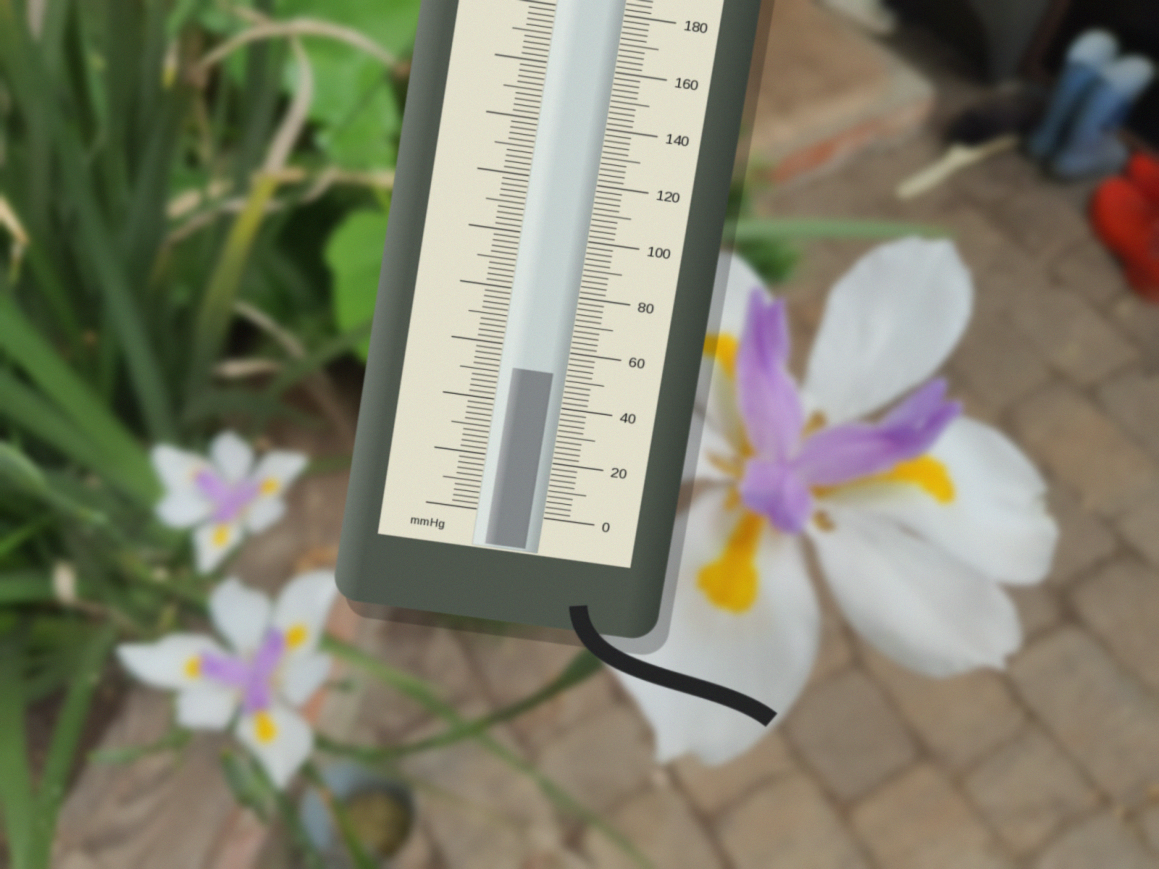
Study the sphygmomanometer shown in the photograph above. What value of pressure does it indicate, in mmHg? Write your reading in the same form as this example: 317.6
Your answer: 52
